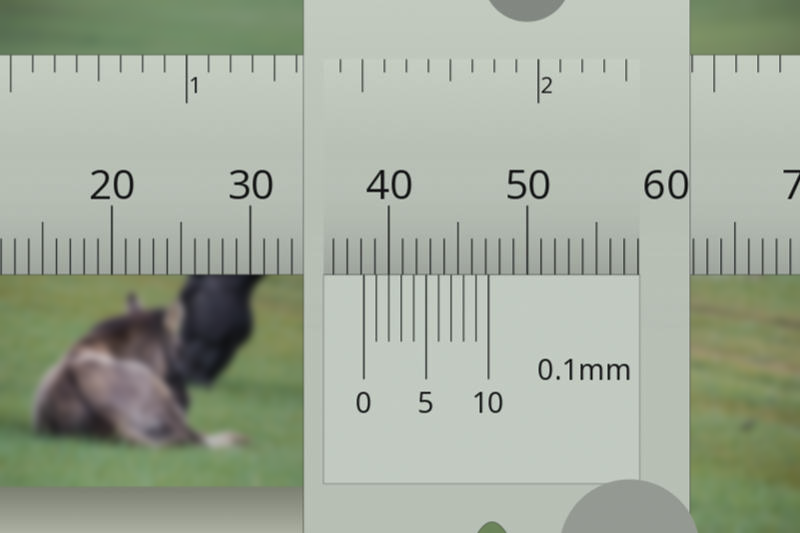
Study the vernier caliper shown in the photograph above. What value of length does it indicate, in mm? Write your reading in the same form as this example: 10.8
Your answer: 38.2
